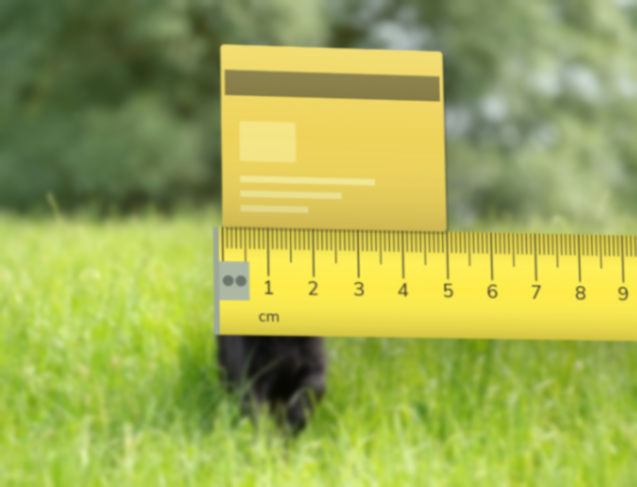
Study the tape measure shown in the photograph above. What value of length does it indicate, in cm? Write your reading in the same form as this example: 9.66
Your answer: 5
